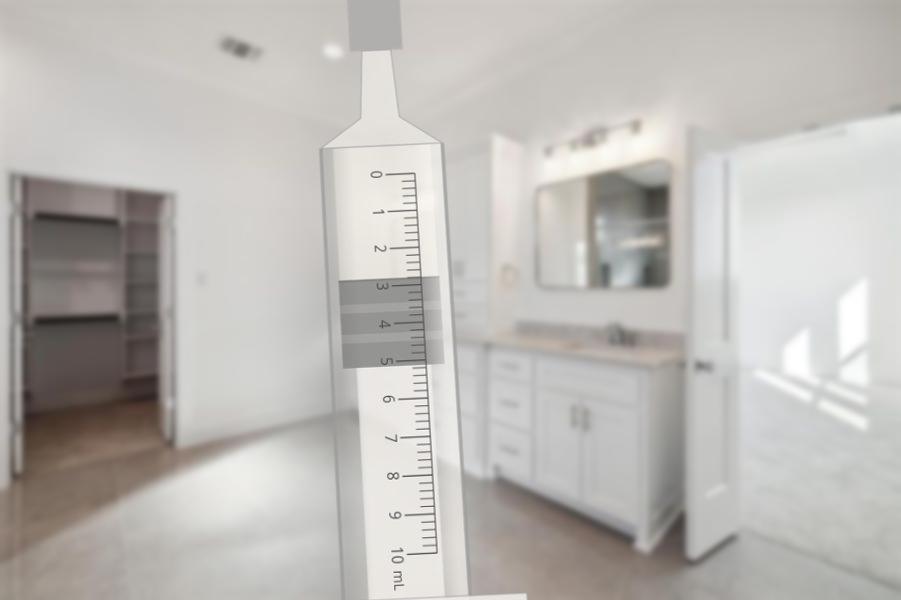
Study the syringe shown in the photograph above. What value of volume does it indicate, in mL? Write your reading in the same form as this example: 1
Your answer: 2.8
